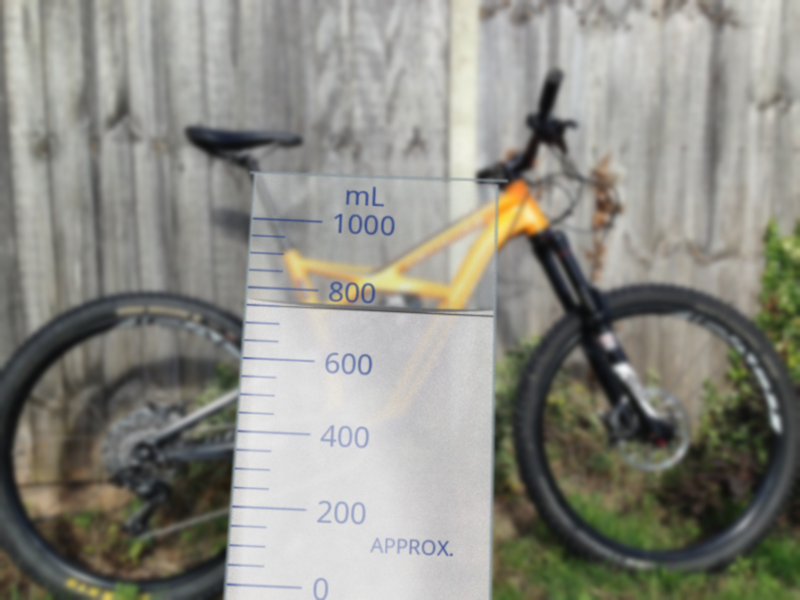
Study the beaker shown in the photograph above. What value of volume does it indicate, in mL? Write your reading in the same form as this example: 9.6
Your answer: 750
